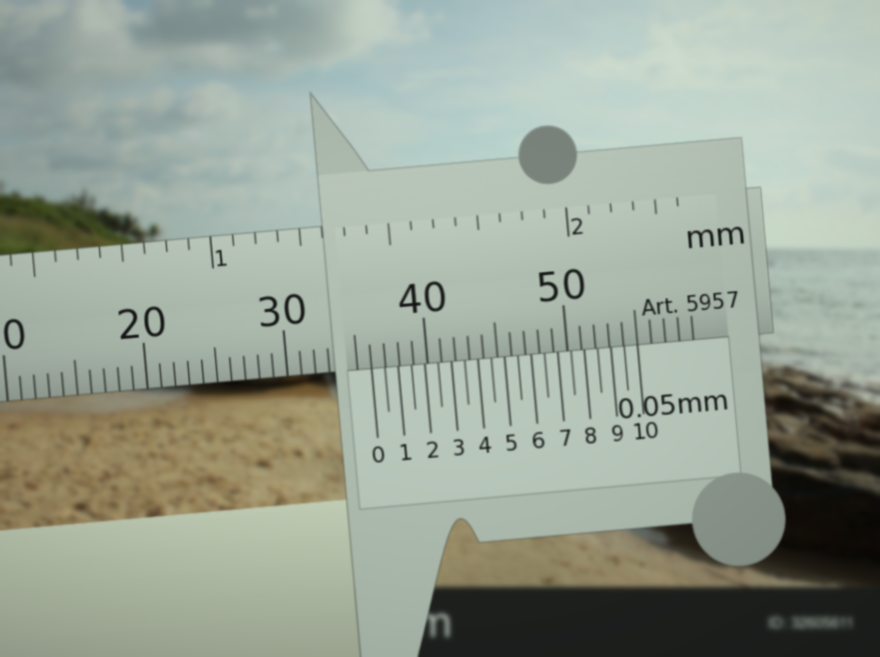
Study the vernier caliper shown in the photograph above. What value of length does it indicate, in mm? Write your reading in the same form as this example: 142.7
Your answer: 36.0
